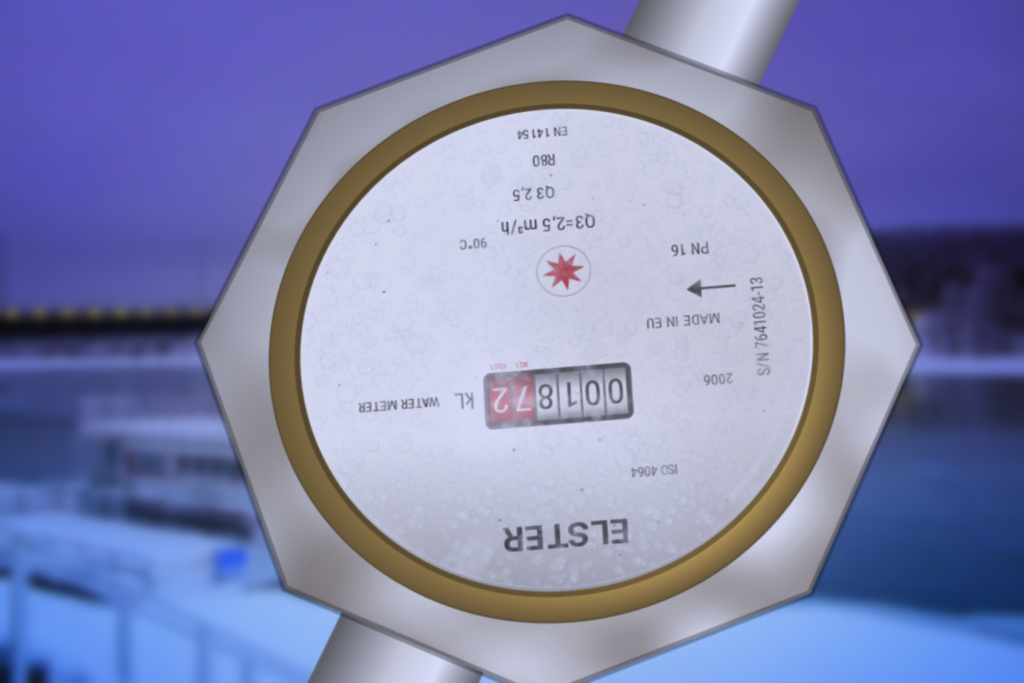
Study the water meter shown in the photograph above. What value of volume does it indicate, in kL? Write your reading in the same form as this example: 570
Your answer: 18.72
